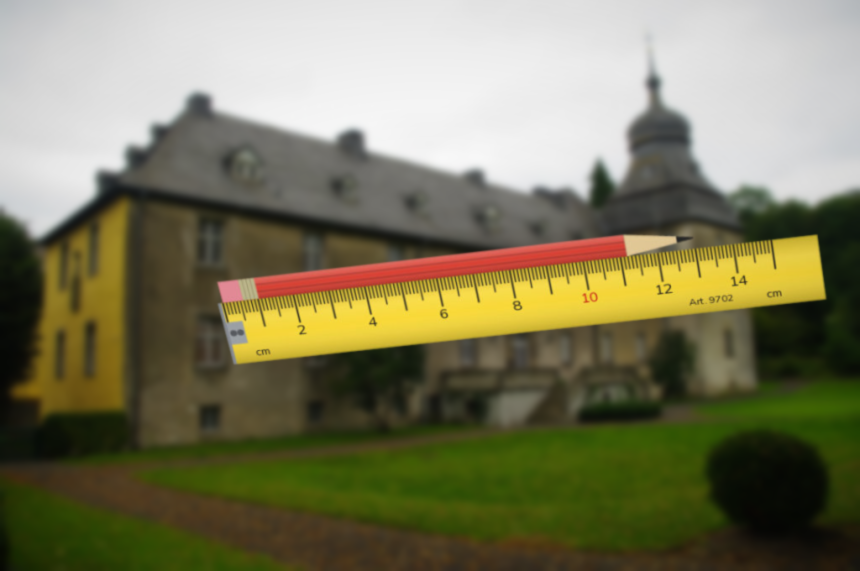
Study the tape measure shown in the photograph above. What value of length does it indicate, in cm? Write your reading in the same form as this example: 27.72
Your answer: 13
